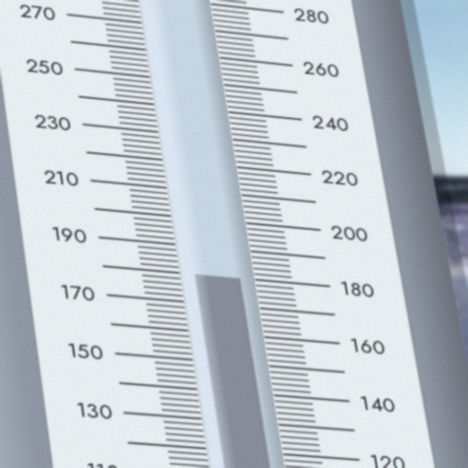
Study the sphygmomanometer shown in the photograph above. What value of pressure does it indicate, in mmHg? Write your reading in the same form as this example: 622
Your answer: 180
